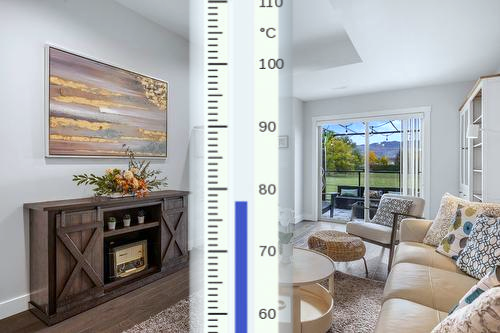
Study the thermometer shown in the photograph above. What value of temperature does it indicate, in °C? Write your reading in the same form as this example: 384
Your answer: 78
